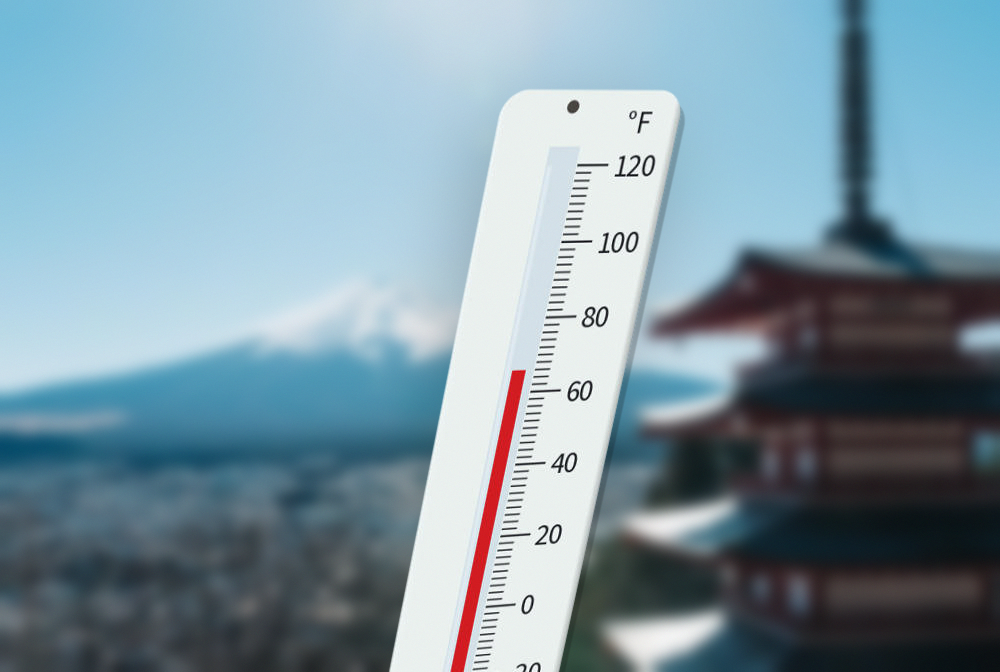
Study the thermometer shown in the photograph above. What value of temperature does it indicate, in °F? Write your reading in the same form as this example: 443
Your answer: 66
